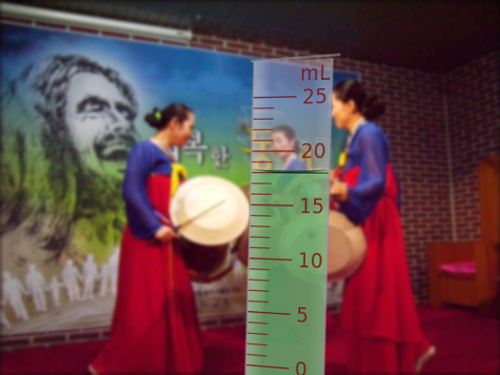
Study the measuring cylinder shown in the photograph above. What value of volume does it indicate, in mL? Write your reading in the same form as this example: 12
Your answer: 18
